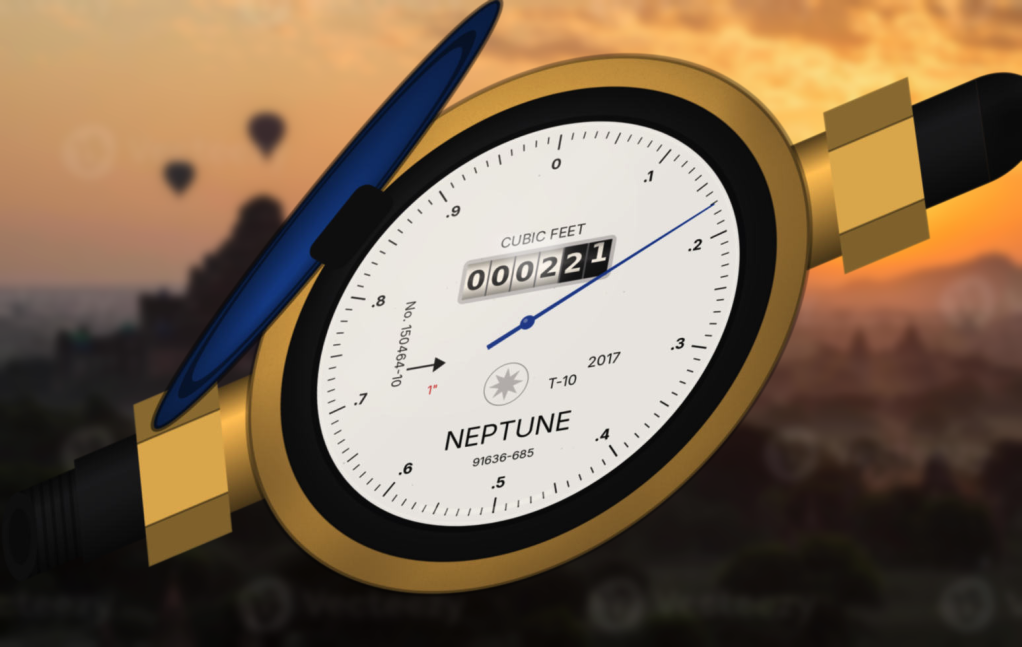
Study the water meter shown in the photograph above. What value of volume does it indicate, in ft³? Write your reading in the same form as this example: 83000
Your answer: 221.17
